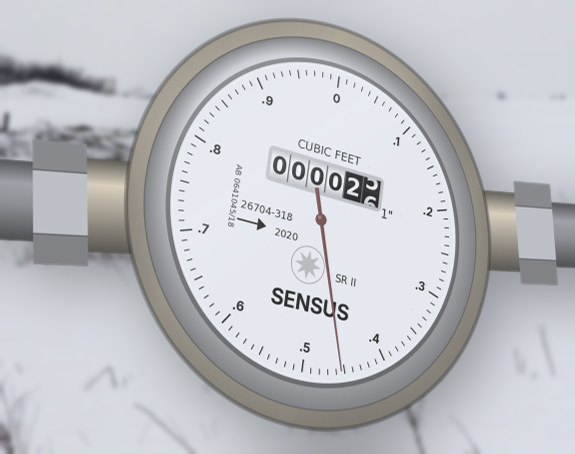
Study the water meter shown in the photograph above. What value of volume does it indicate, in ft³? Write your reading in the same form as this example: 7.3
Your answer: 25.45
